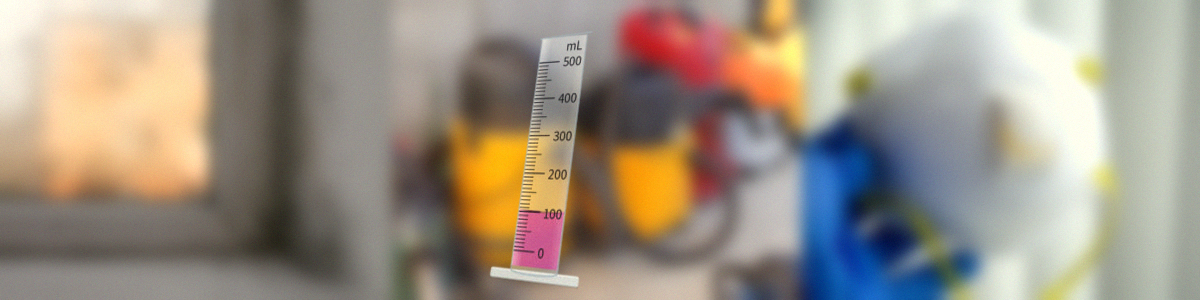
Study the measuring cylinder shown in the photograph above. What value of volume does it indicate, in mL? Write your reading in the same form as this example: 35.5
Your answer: 100
